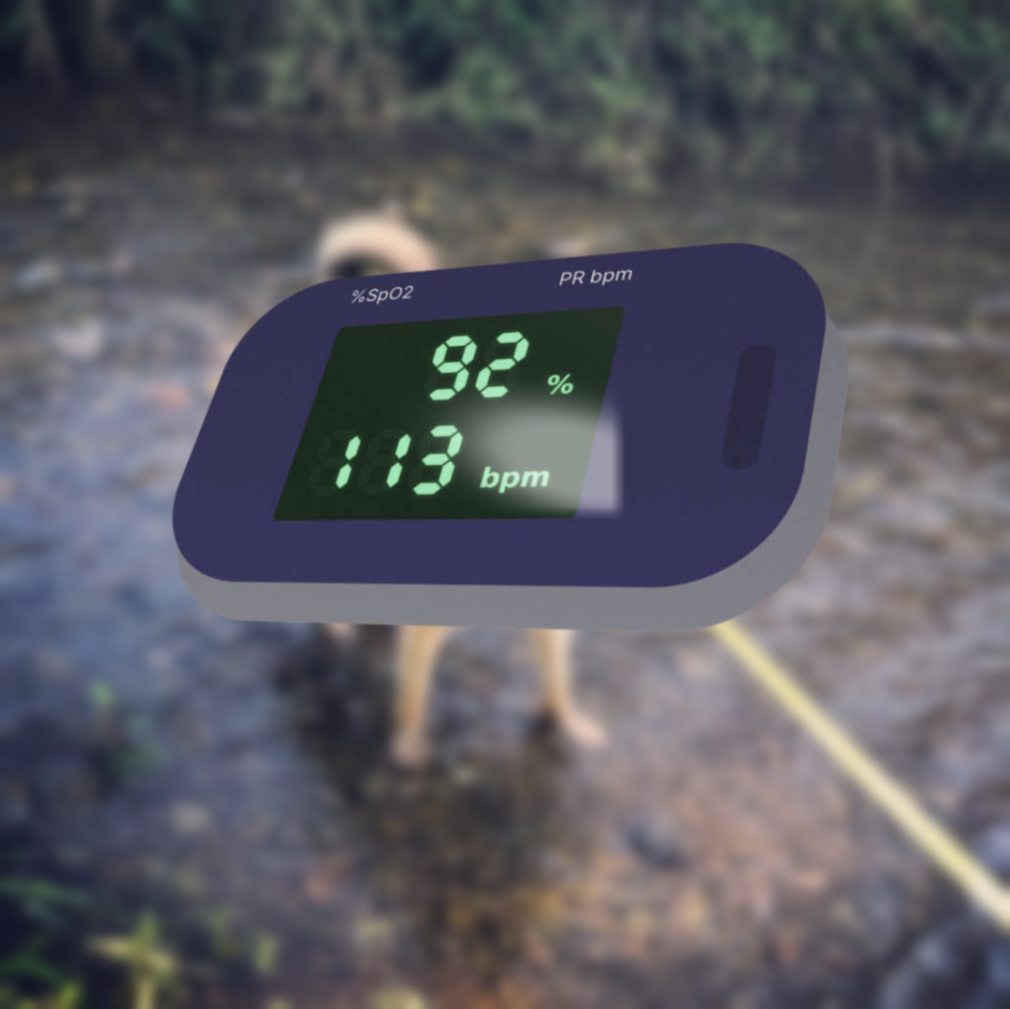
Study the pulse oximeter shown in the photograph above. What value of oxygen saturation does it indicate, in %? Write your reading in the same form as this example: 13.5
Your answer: 92
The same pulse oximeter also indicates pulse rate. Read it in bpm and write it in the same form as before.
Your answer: 113
